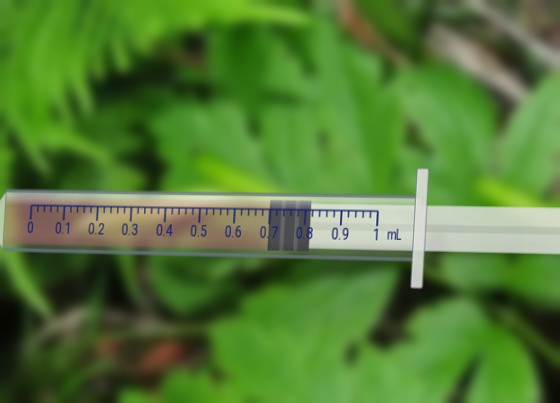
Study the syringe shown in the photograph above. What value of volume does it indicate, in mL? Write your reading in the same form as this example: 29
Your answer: 0.7
